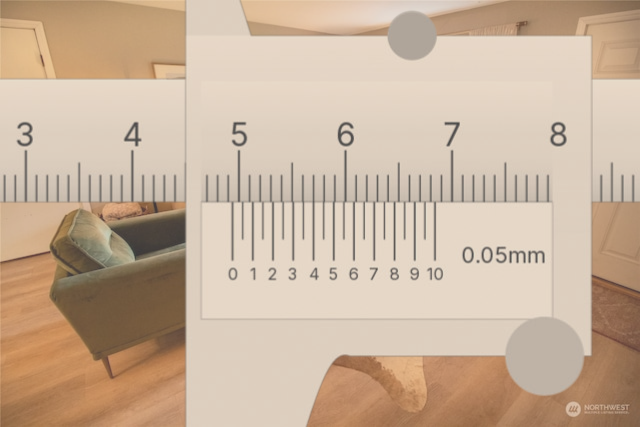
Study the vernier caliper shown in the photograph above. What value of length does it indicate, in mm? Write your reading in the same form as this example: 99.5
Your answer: 49.4
